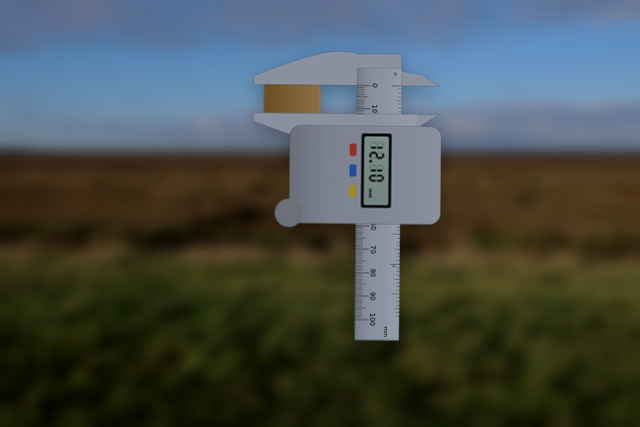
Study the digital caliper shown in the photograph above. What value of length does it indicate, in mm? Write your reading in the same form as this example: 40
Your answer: 12.10
